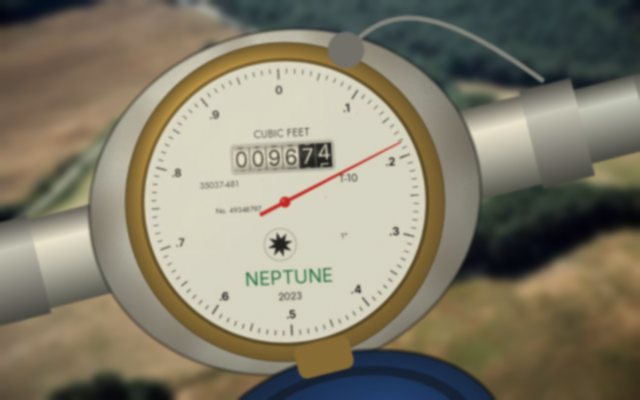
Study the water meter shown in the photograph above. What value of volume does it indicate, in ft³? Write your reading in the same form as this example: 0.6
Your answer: 9674.18
